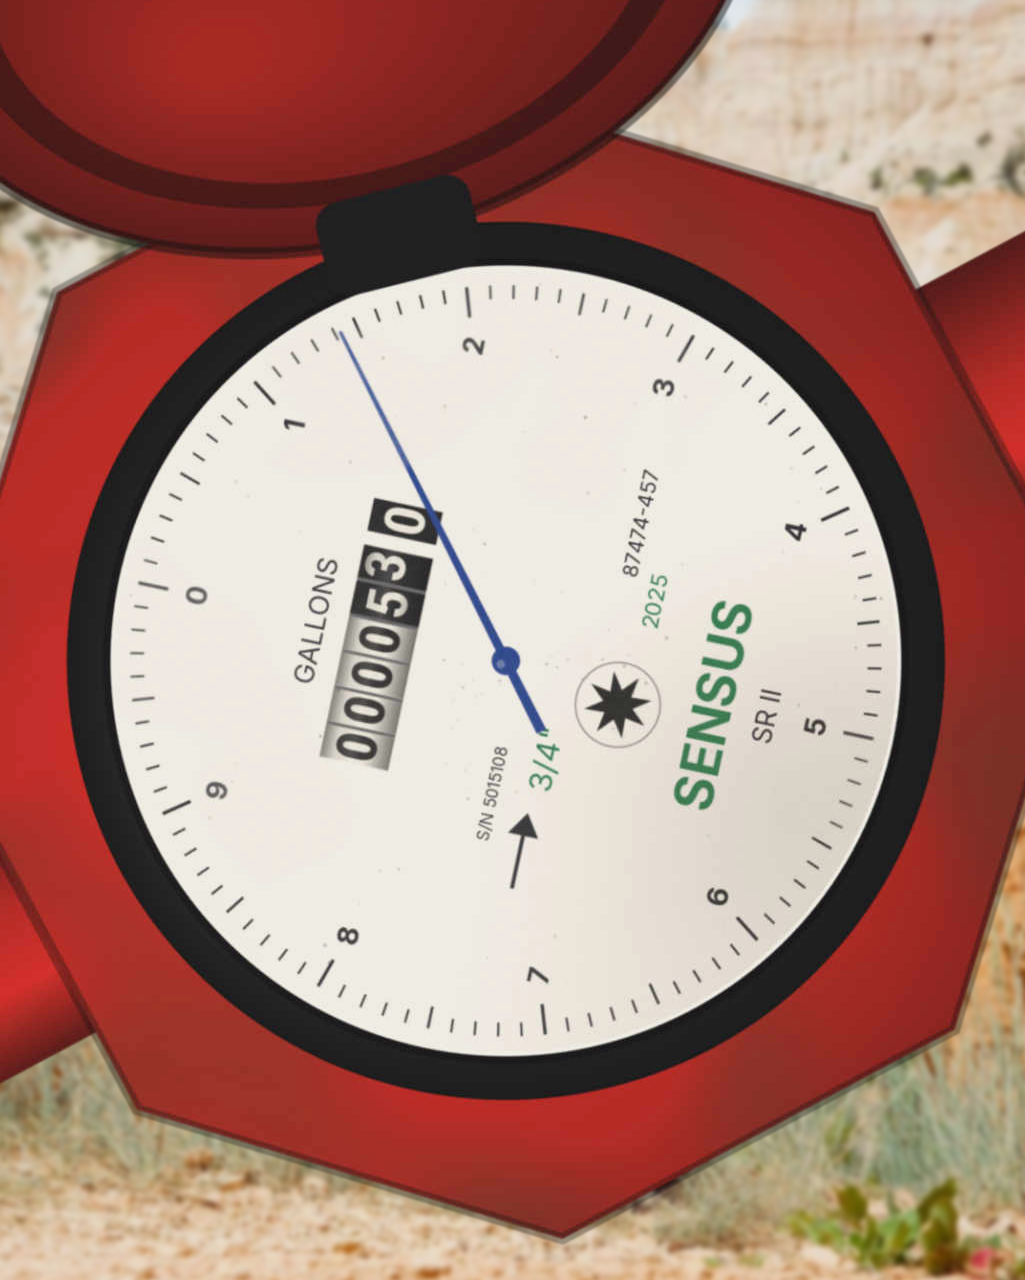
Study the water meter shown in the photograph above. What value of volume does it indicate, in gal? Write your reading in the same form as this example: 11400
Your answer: 531.4
